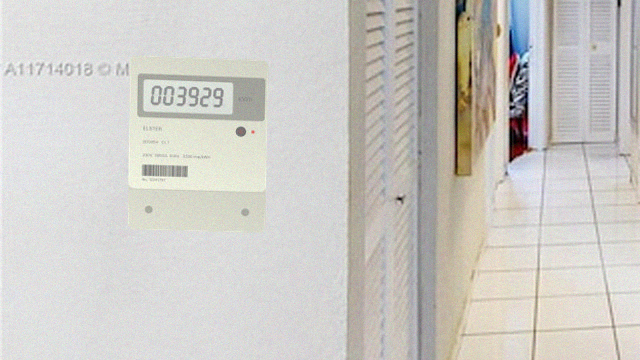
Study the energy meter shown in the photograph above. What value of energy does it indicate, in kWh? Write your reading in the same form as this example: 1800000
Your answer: 3929
